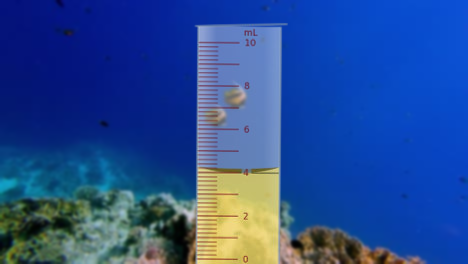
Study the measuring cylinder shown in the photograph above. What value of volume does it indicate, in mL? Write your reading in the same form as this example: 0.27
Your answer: 4
